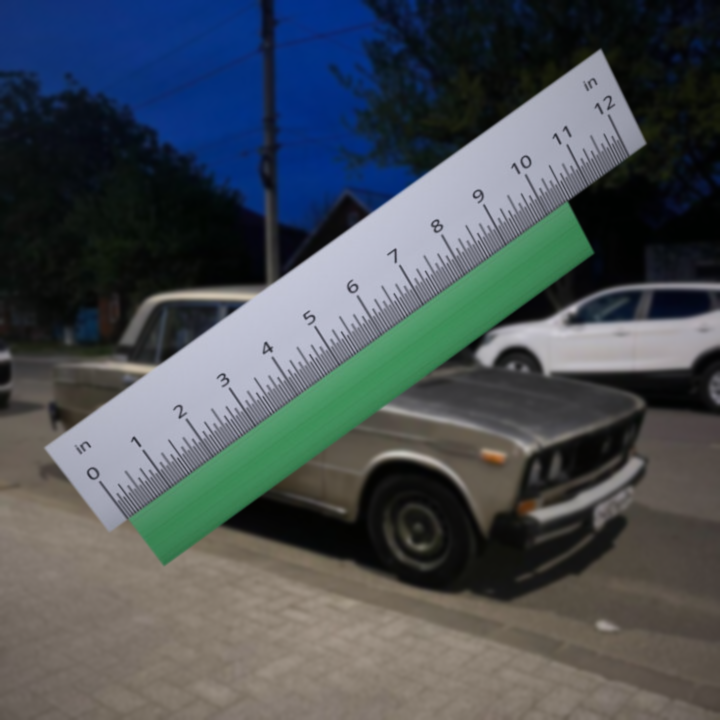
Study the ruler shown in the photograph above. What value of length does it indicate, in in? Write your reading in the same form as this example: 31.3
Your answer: 10.5
